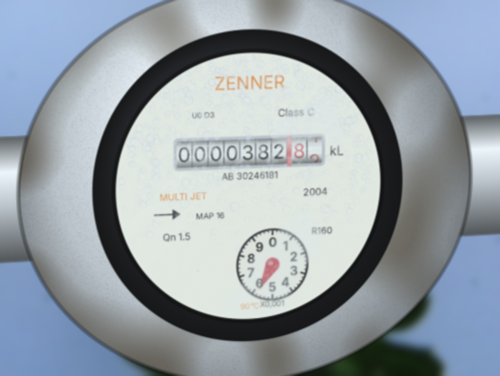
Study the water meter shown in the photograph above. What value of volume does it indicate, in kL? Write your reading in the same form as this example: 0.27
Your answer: 382.815
